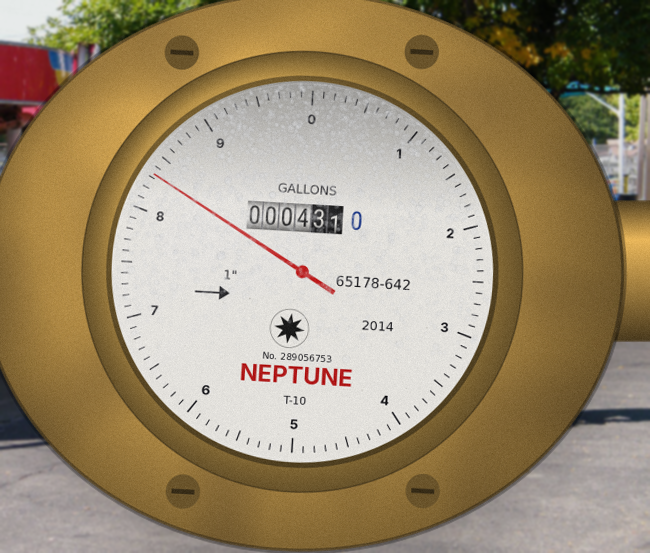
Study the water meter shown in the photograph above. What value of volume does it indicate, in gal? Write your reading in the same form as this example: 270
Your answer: 4308.3
